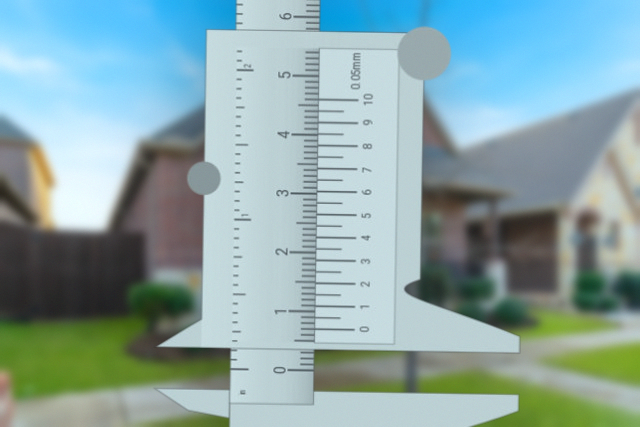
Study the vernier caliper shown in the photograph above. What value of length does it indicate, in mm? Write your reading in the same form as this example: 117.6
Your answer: 7.0
